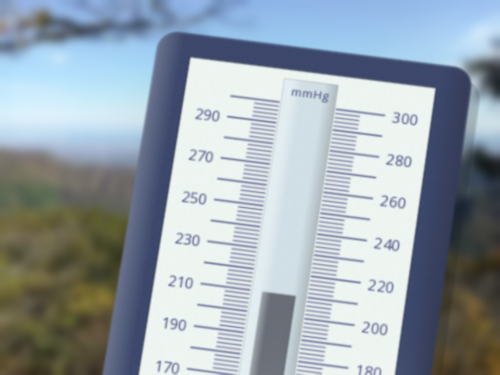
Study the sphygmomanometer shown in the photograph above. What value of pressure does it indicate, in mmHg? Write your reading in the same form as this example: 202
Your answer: 210
